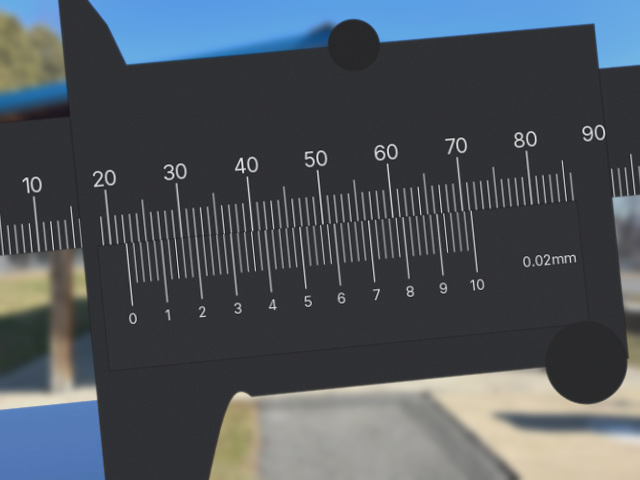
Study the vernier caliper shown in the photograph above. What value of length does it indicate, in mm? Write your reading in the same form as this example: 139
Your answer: 22.2
